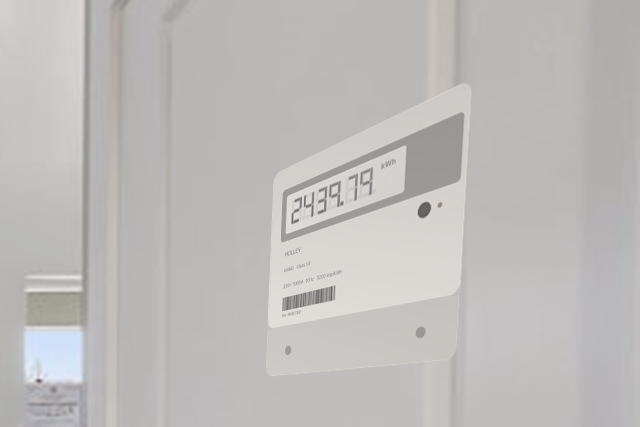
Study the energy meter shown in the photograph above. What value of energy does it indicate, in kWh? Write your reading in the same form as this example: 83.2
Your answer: 2439.79
